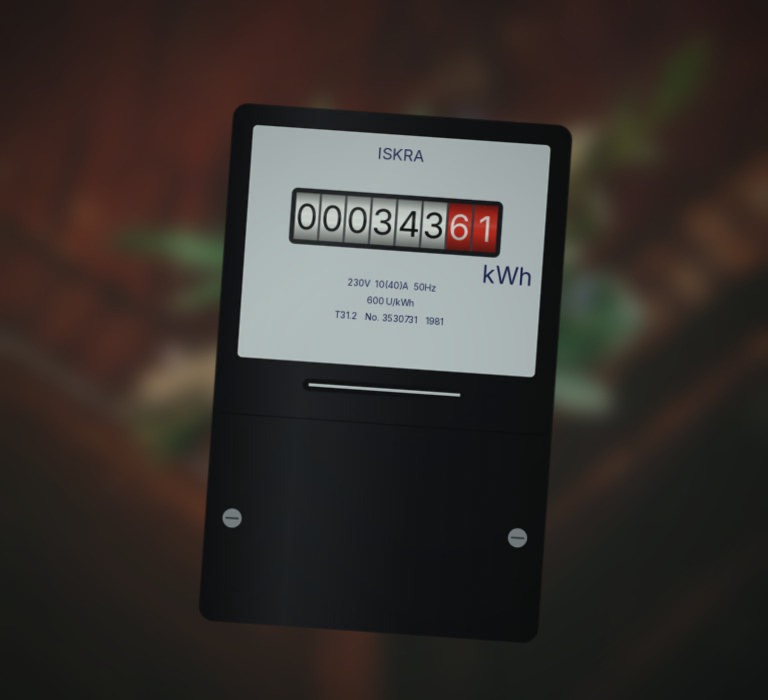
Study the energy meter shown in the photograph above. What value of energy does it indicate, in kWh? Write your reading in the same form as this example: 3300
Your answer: 343.61
